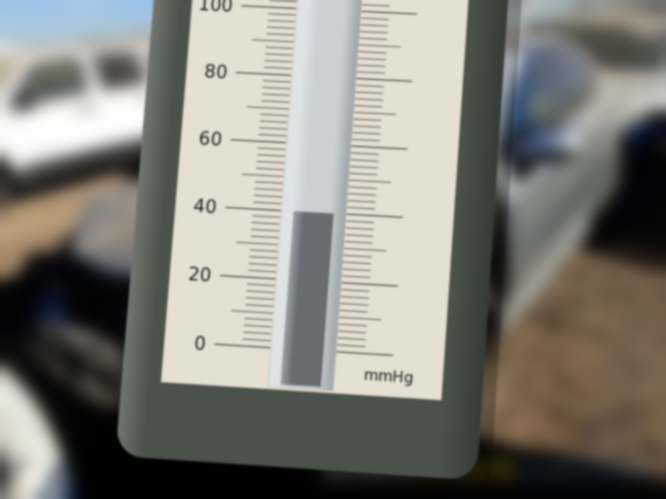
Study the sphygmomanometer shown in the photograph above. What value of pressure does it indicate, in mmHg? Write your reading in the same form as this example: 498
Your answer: 40
